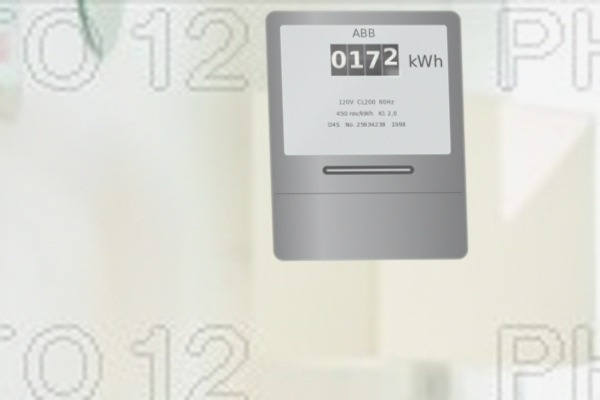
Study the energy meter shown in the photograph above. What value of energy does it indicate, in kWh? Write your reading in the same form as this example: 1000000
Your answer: 172
